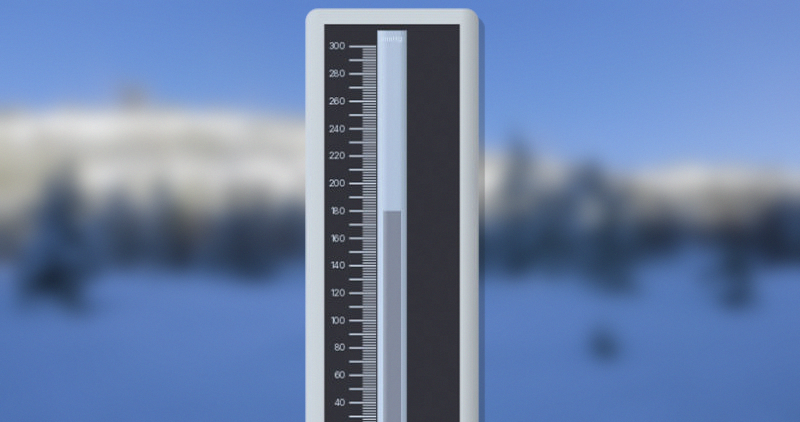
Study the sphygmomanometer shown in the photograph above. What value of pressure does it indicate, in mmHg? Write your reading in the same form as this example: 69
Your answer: 180
